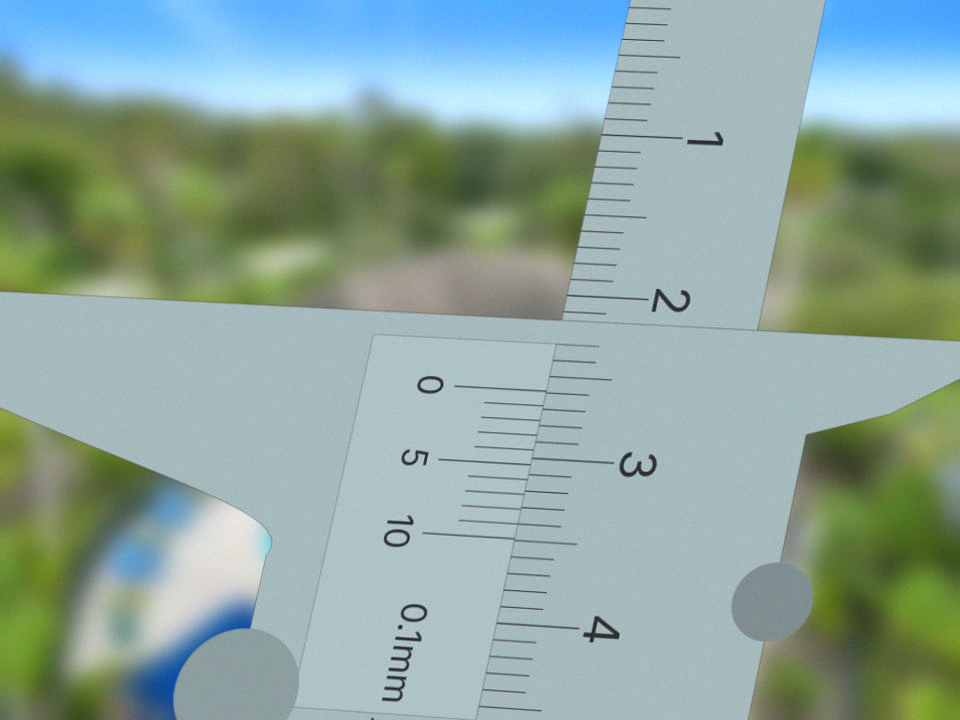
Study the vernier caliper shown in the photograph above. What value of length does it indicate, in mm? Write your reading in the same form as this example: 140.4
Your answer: 25.9
